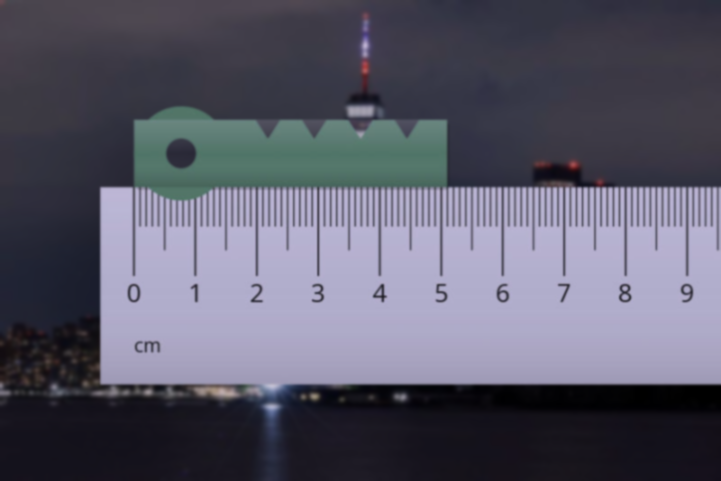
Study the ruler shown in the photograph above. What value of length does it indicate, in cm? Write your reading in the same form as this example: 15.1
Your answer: 5.1
